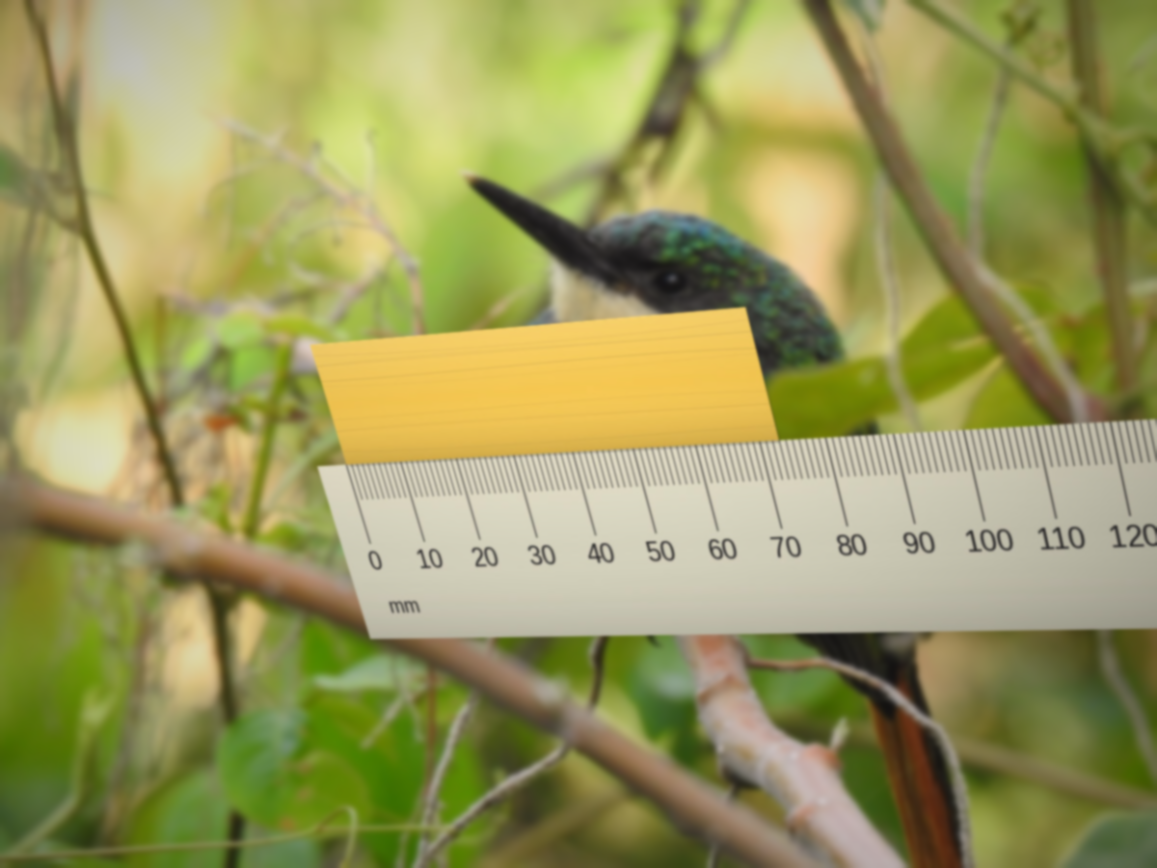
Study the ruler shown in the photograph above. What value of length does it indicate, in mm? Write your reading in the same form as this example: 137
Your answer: 73
